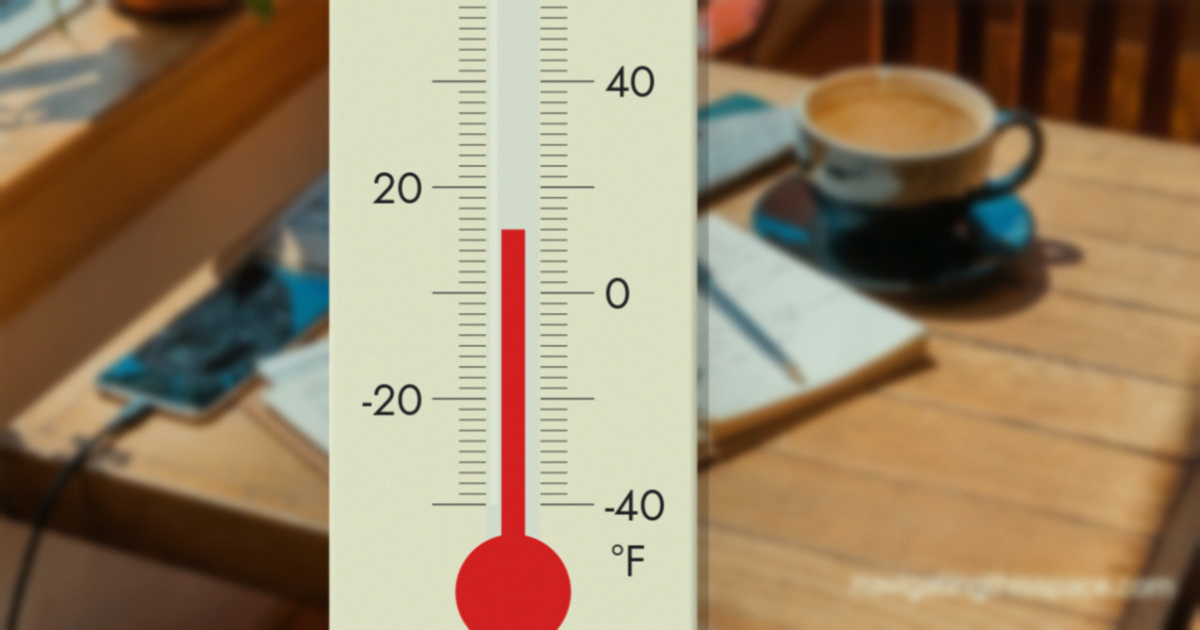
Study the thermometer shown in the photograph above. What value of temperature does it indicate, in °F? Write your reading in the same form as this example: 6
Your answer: 12
